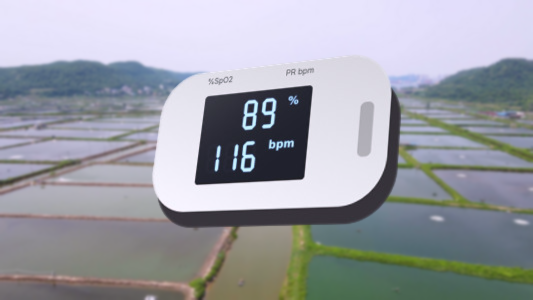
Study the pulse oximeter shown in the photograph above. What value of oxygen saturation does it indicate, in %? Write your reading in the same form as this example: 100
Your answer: 89
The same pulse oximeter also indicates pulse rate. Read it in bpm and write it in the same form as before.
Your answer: 116
